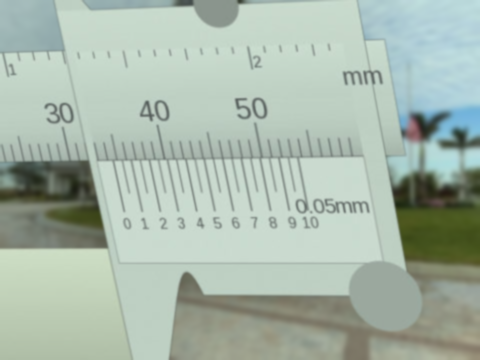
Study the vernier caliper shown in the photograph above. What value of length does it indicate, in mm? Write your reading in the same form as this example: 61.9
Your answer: 34.6
